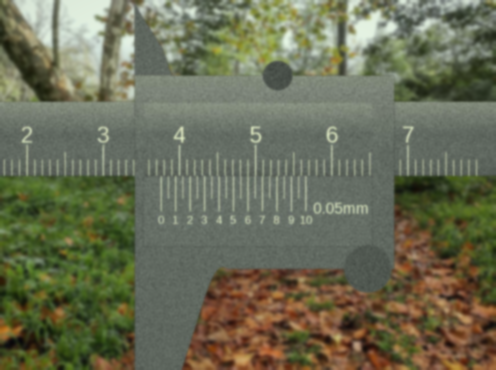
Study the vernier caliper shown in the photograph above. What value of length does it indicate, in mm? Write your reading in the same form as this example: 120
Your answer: 37.6
